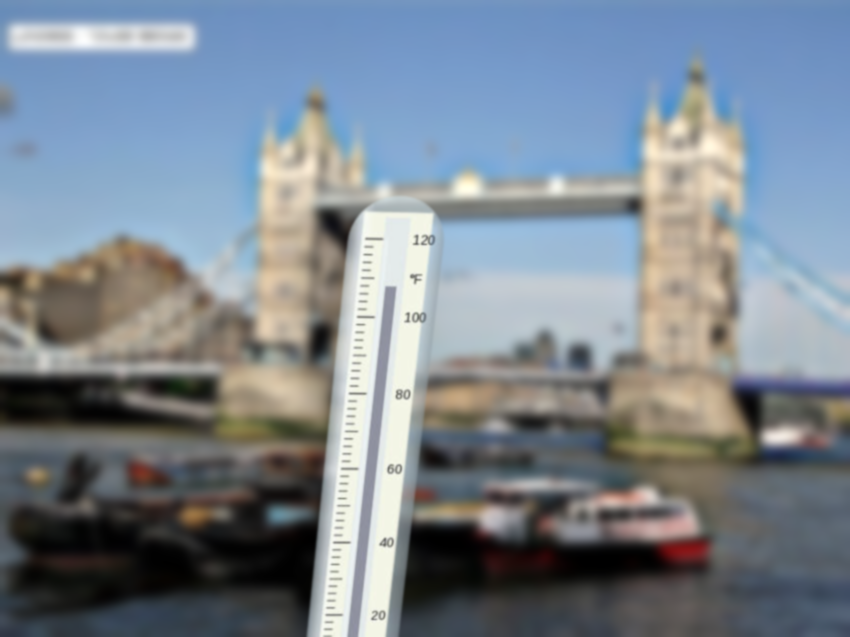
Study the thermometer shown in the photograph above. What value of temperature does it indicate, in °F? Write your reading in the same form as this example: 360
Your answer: 108
